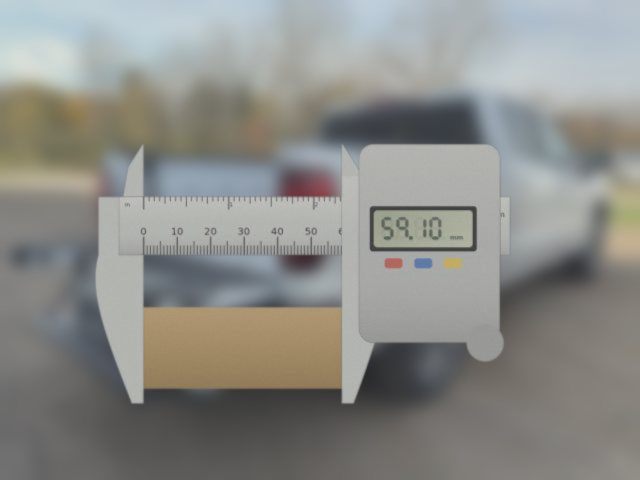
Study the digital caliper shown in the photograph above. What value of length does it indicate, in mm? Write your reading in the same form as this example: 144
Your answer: 59.10
